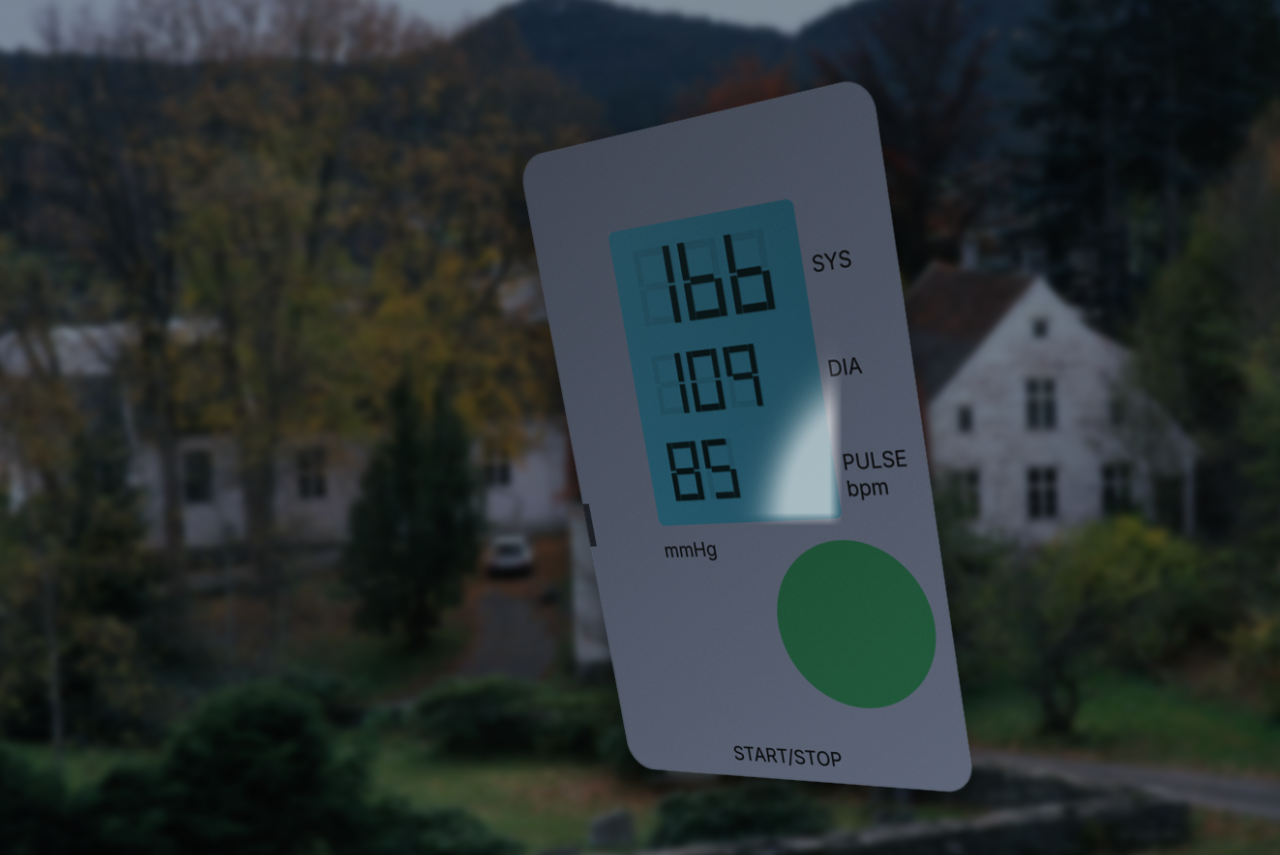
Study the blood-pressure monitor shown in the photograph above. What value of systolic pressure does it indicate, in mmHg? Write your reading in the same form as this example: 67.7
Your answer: 166
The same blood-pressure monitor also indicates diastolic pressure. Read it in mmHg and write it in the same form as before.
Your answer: 109
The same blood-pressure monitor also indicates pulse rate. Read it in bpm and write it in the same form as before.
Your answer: 85
